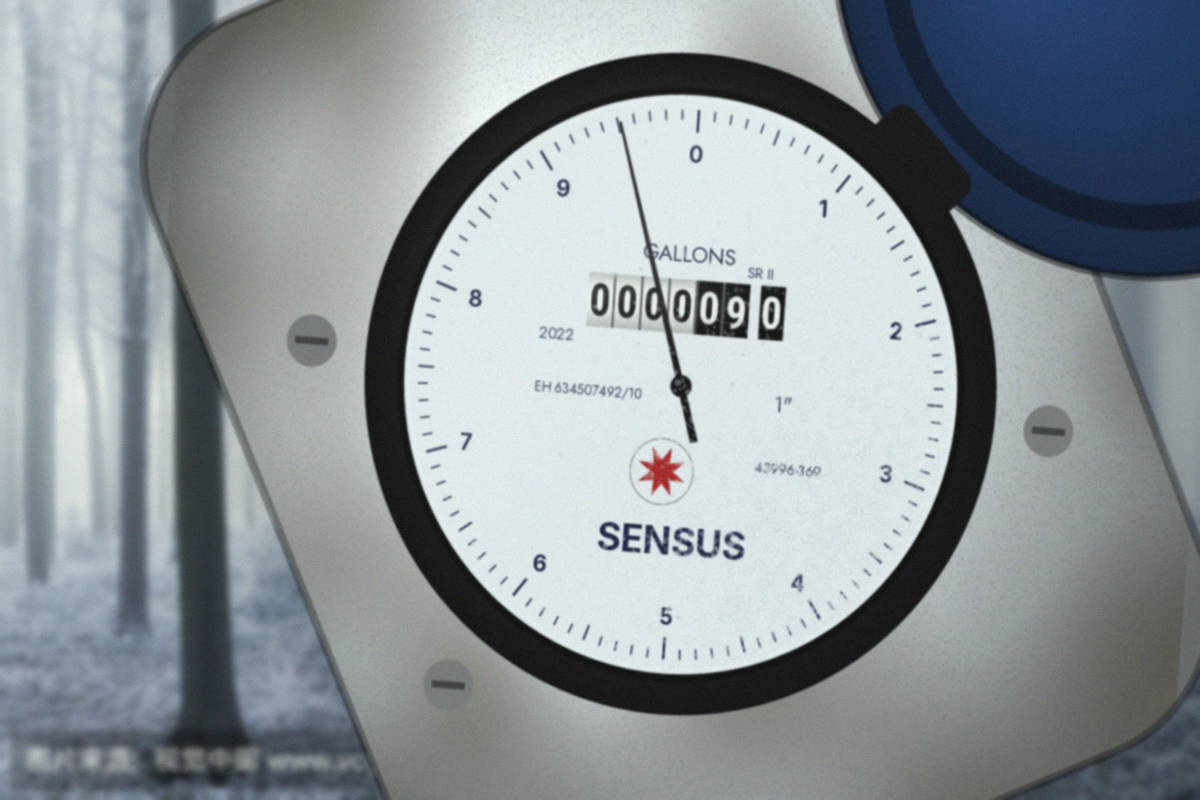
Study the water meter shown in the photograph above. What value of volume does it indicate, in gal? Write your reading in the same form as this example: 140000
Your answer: 89.5
